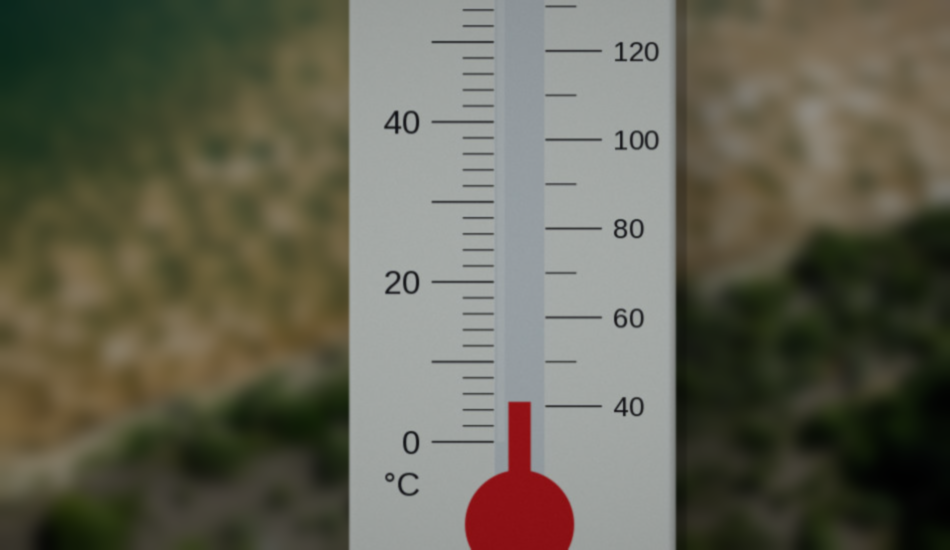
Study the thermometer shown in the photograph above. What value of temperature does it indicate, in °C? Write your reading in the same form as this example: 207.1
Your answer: 5
